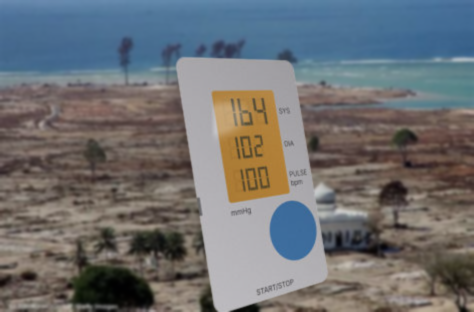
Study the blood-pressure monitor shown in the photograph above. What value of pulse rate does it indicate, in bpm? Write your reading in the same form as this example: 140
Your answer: 100
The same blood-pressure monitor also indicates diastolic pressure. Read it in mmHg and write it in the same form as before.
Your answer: 102
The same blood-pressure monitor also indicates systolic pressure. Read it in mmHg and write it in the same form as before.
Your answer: 164
